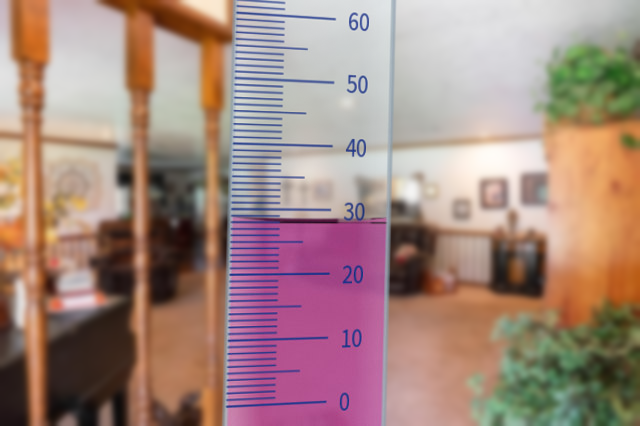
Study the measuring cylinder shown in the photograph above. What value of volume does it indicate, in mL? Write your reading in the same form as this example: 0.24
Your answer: 28
